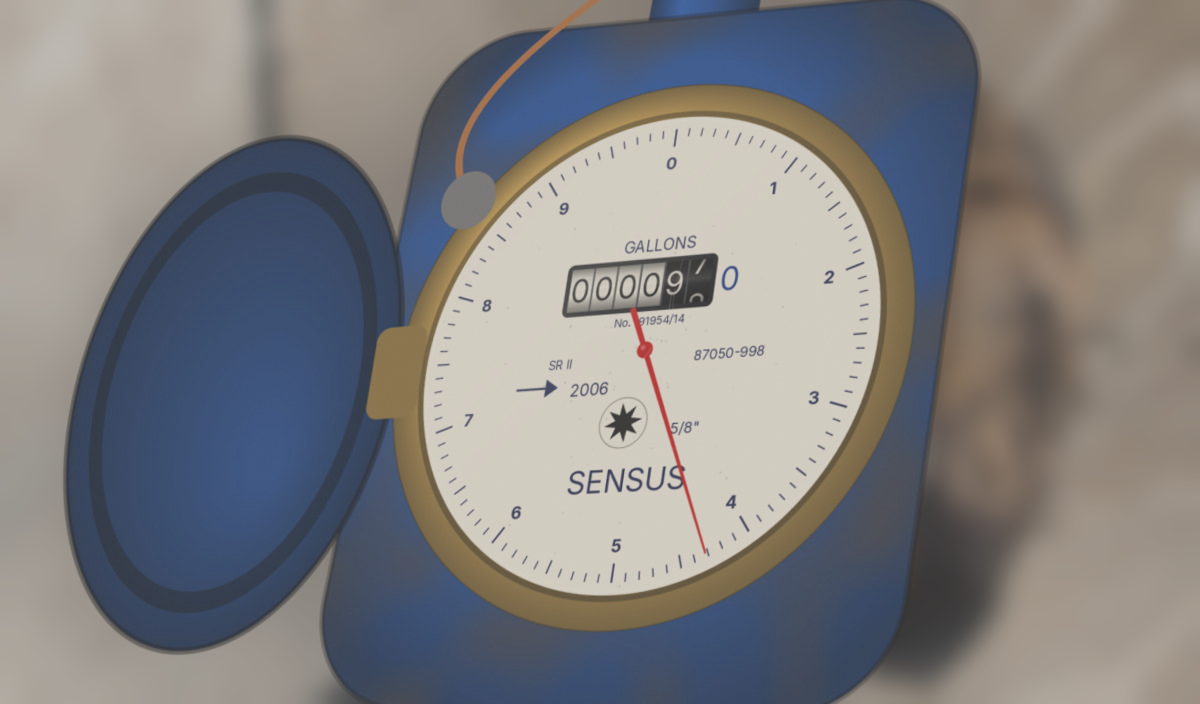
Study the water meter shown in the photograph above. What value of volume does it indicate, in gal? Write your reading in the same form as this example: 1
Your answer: 974.3
